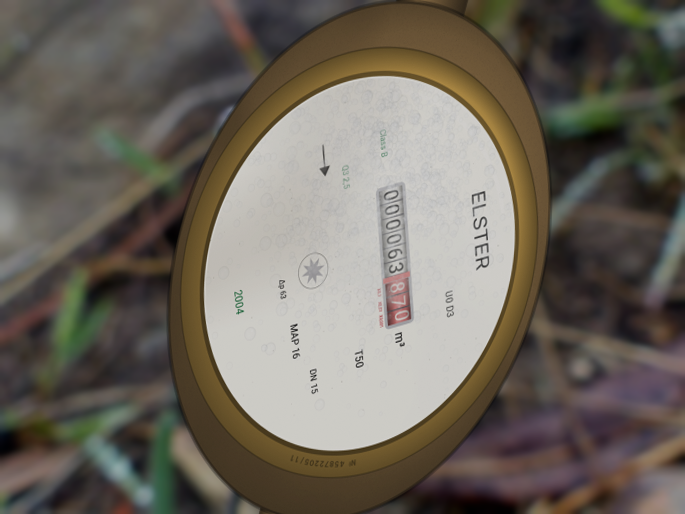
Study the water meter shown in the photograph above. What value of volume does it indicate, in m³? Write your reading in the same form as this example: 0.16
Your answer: 63.870
